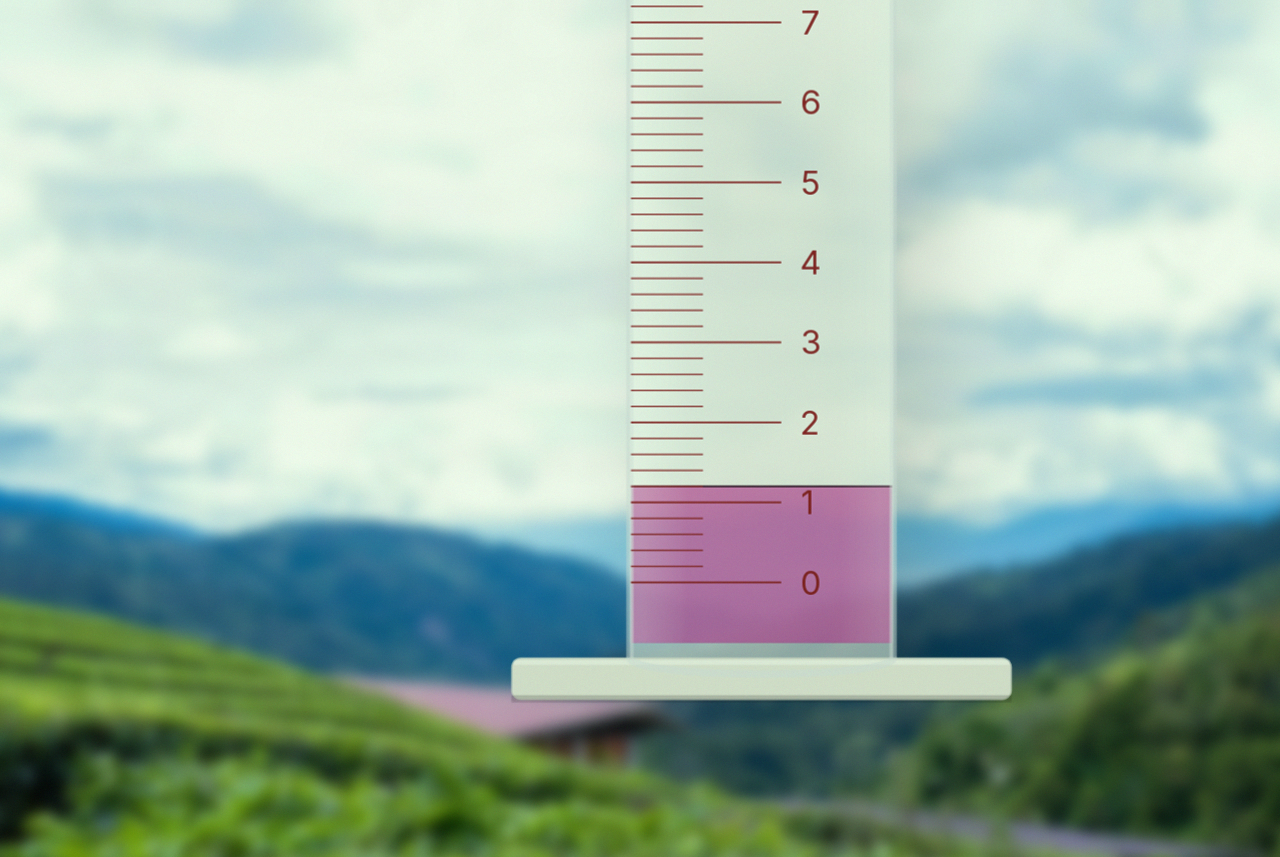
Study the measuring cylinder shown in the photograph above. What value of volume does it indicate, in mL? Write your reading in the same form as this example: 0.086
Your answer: 1.2
